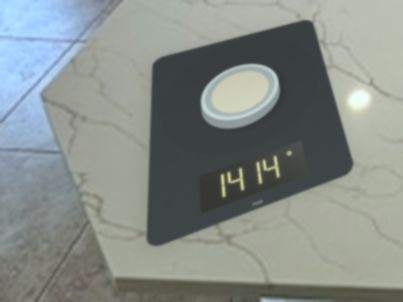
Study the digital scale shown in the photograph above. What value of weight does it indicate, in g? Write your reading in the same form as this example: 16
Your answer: 1414
